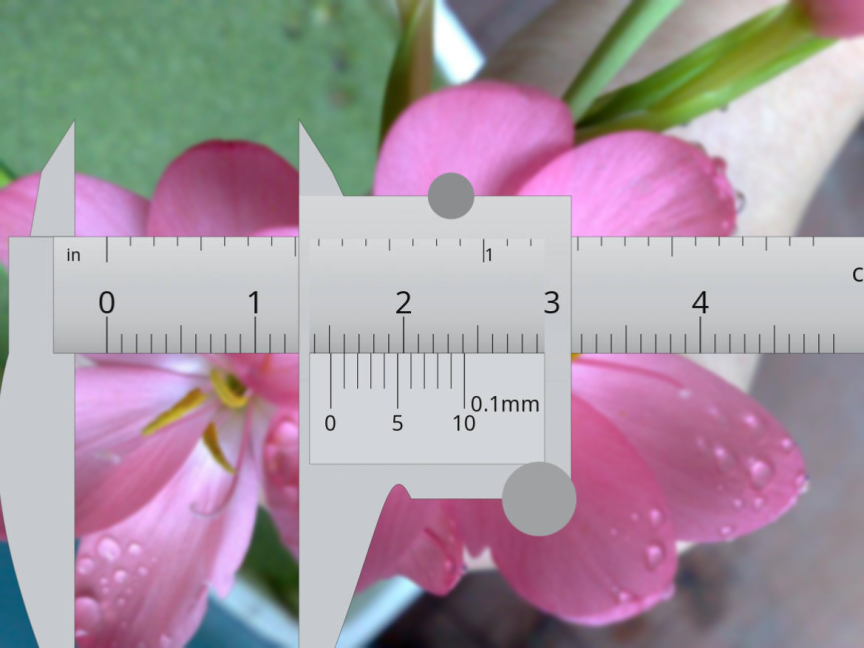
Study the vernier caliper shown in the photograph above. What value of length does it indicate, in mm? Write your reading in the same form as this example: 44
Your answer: 15.1
